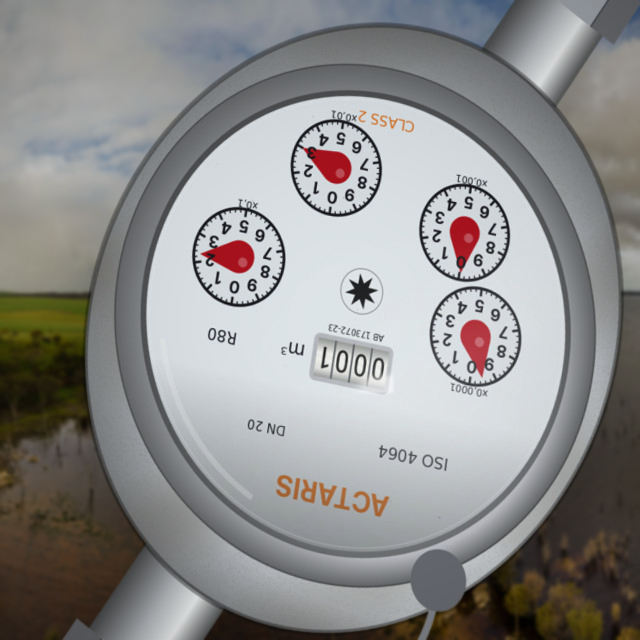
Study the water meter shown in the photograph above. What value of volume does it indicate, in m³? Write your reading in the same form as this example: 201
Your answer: 1.2299
